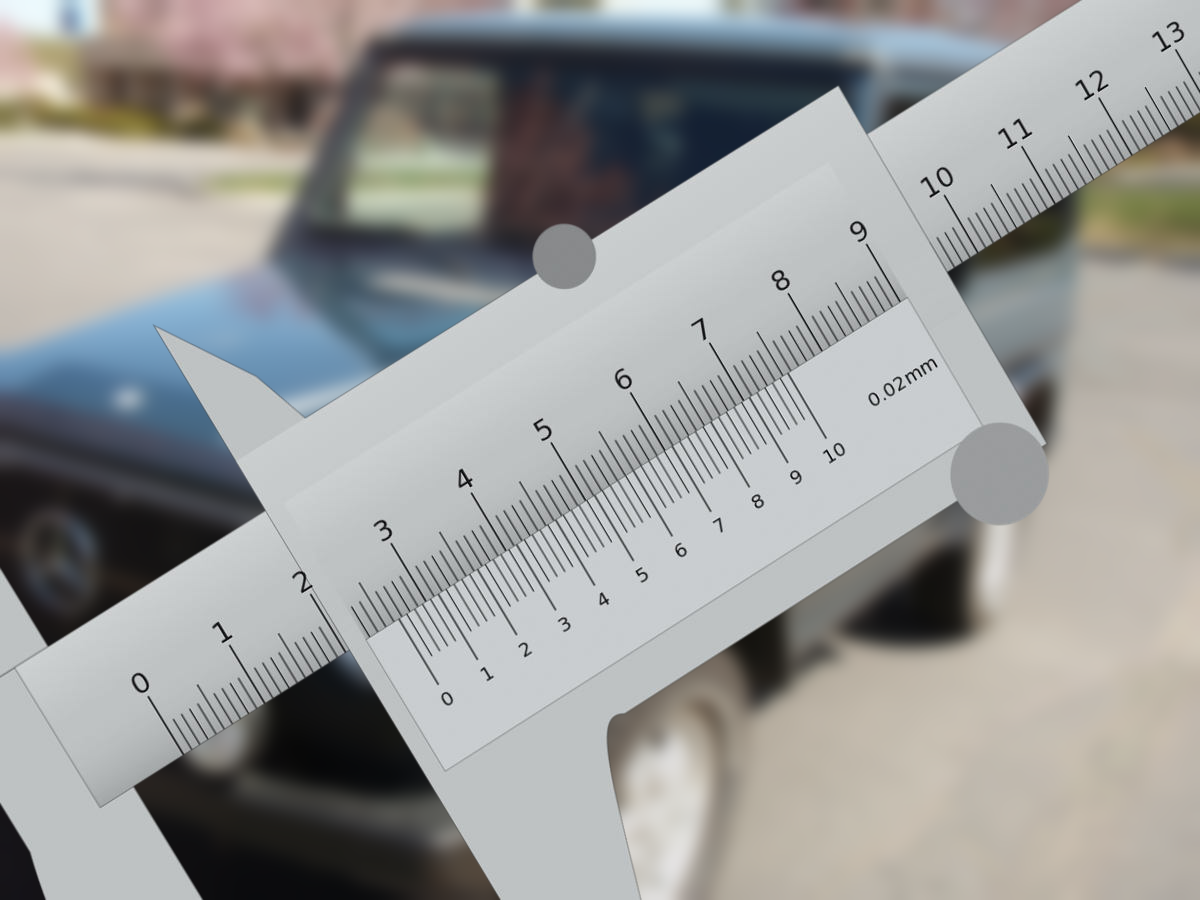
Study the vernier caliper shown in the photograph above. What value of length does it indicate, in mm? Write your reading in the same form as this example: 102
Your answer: 26.6
